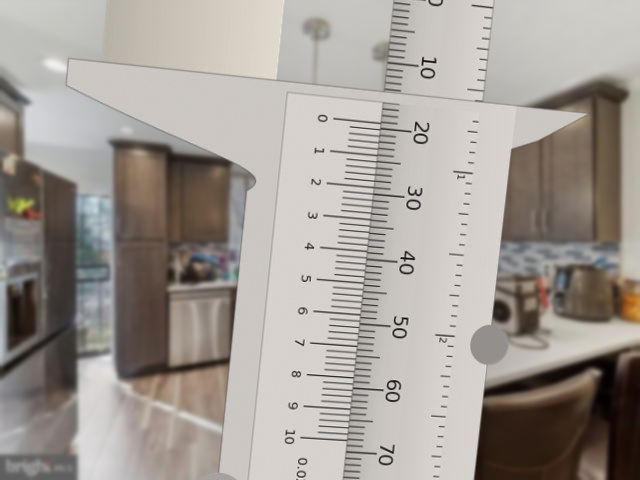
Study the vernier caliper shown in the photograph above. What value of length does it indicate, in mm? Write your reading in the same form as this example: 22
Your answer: 19.2
